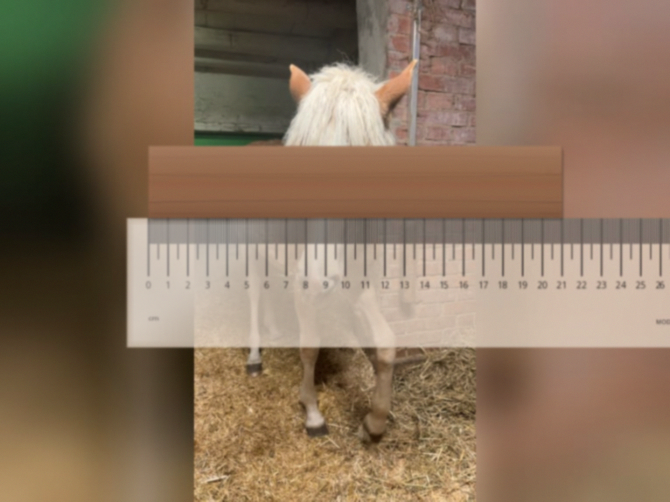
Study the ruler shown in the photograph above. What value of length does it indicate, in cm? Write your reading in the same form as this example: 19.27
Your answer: 21
